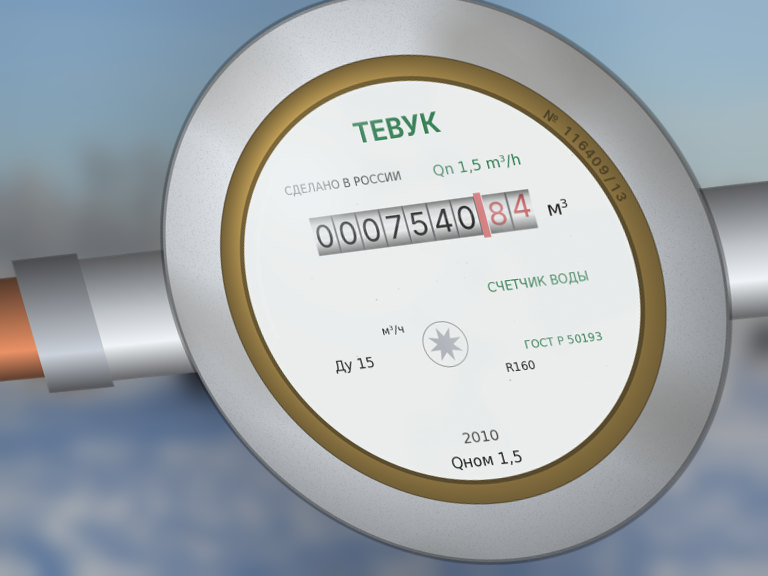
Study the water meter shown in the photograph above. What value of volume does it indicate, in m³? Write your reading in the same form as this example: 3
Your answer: 7540.84
